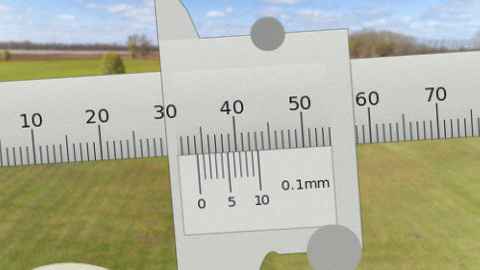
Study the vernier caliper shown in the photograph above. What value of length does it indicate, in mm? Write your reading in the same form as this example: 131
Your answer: 34.2
